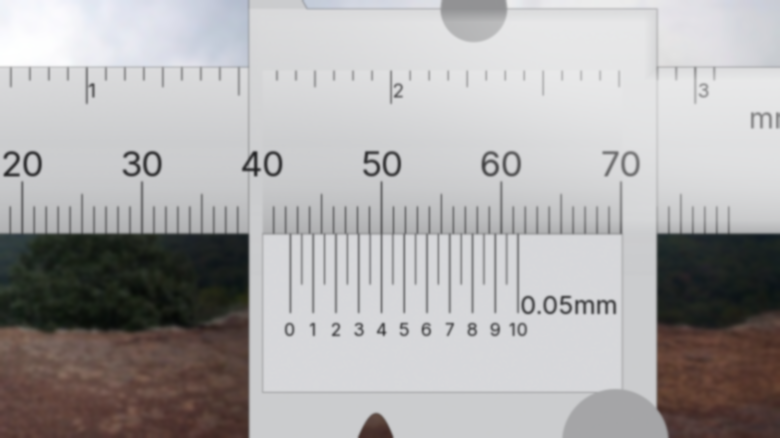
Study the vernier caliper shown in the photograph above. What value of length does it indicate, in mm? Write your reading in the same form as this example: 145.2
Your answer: 42.4
